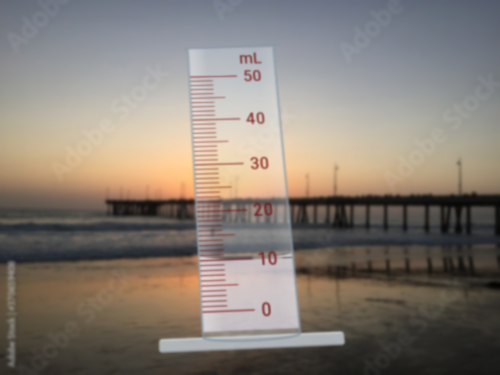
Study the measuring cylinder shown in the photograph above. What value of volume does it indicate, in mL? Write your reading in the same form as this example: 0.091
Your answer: 10
